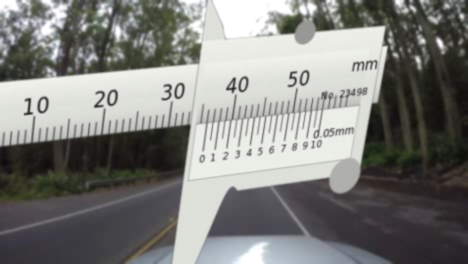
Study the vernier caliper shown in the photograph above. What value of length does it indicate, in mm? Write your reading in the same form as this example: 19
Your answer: 36.0
